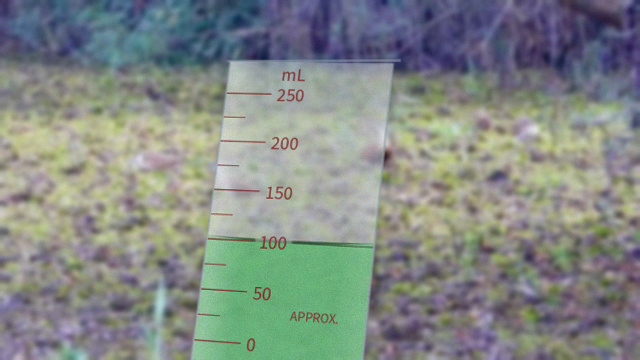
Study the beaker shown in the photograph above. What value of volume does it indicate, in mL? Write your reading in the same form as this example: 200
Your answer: 100
